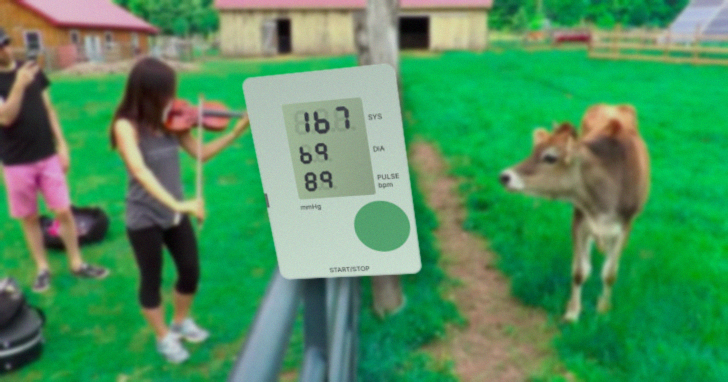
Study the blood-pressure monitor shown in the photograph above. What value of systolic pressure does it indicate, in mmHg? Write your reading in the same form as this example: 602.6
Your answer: 167
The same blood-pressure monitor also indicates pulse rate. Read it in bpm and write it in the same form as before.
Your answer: 89
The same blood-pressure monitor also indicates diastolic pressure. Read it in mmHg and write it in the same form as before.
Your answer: 69
